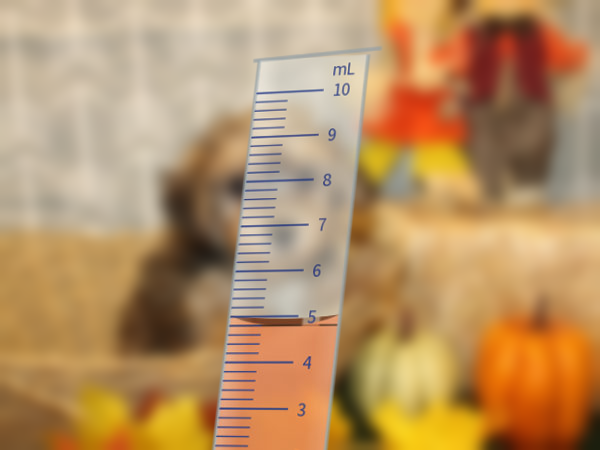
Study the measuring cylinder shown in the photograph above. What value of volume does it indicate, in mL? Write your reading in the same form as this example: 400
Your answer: 4.8
